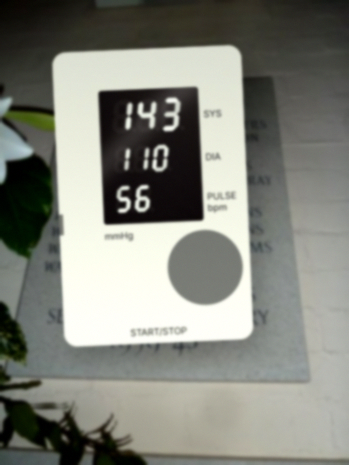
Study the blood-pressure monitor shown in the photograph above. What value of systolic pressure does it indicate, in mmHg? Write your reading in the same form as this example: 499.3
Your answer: 143
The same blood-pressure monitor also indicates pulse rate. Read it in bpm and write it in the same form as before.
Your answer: 56
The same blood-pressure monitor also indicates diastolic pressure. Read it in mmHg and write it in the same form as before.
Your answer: 110
